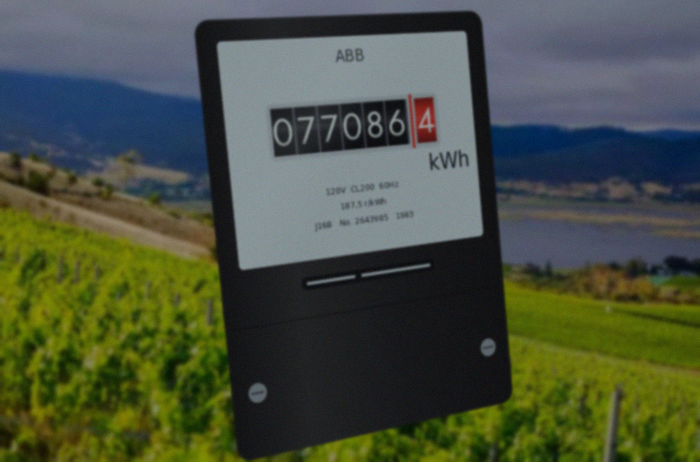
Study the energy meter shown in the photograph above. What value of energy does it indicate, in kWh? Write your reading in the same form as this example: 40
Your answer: 77086.4
